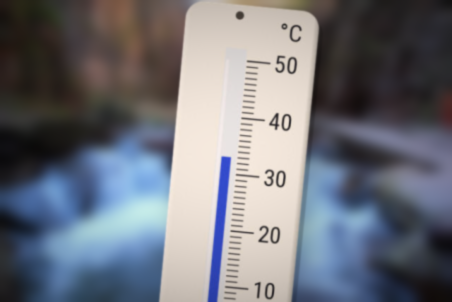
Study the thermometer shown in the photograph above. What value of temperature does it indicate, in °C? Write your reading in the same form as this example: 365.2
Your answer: 33
